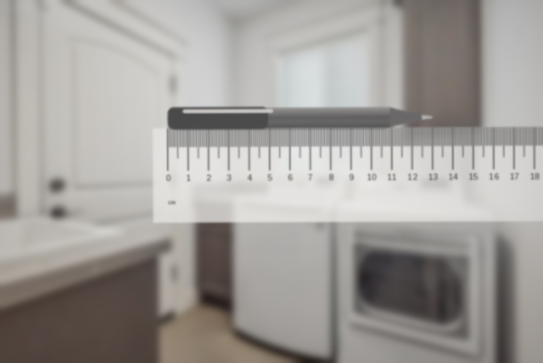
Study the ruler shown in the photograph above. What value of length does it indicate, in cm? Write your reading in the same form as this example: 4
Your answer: 13
